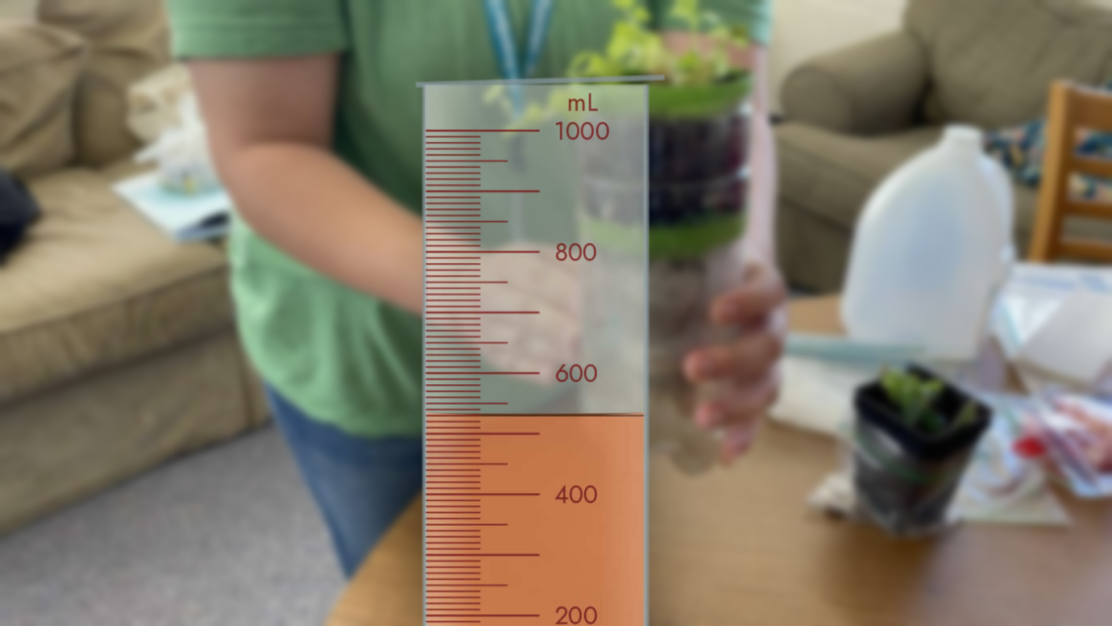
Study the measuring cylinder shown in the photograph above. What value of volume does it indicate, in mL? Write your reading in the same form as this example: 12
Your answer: 530
